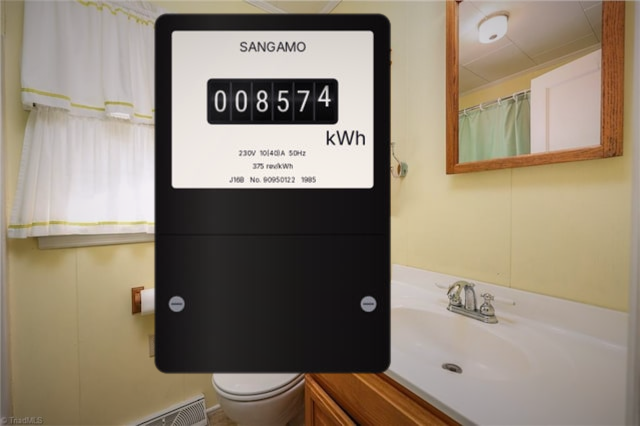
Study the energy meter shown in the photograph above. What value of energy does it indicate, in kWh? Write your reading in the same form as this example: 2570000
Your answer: 8574
